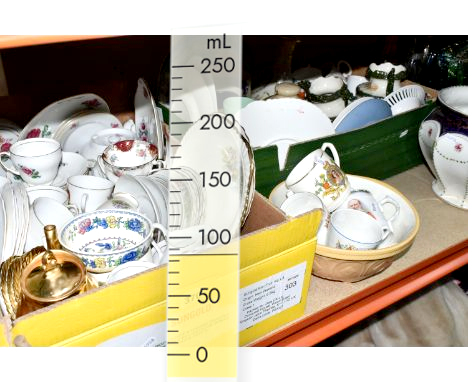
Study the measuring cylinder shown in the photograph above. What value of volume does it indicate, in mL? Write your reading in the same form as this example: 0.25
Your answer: 85
